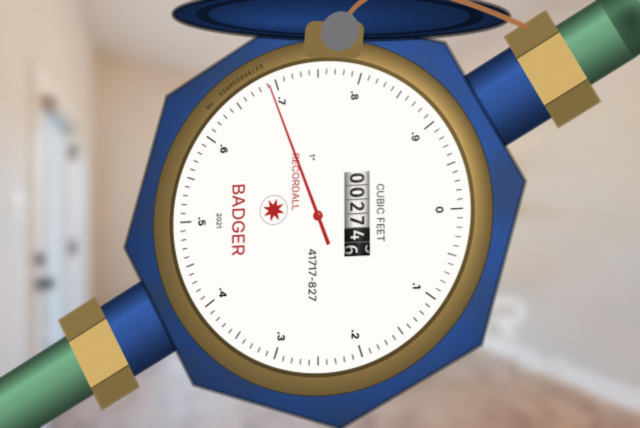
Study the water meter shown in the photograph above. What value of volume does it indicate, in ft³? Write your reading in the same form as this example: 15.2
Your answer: 2745.69
